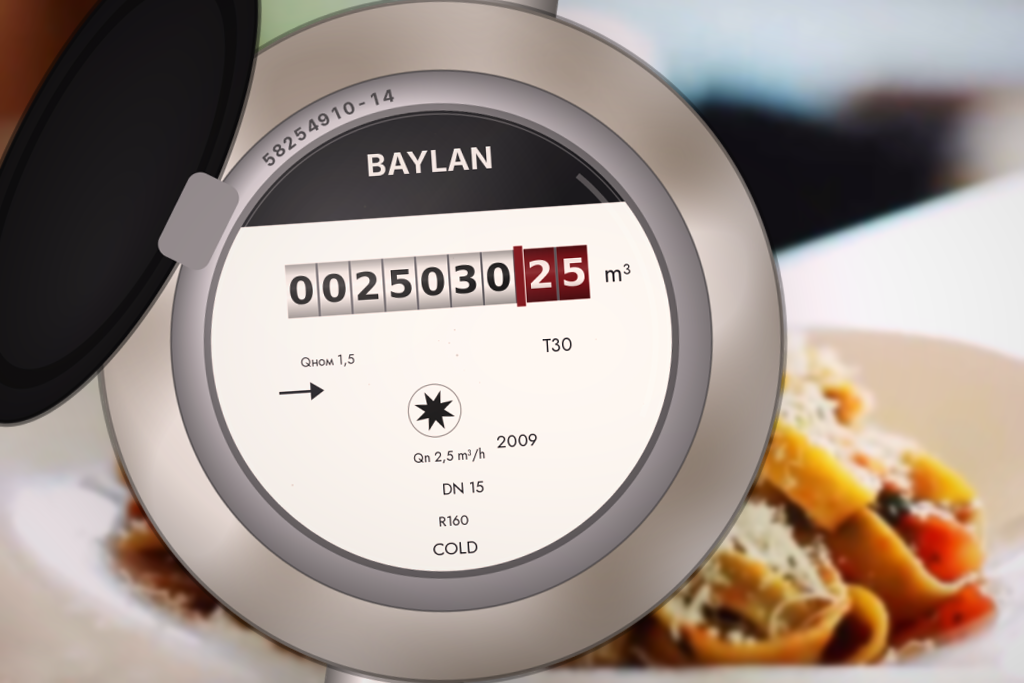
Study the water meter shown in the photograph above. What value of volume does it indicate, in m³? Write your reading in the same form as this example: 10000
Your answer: 25030.25
